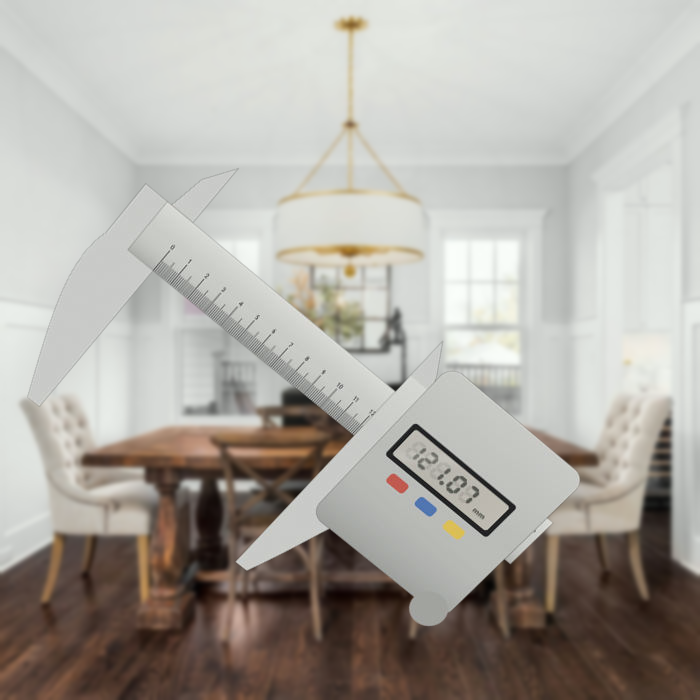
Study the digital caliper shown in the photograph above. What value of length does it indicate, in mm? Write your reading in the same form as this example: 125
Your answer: 121.07
